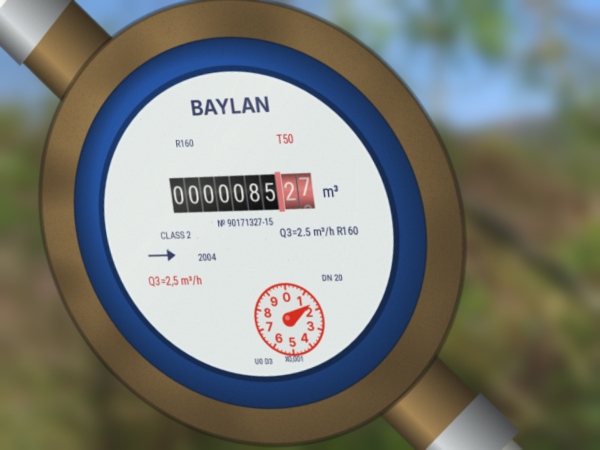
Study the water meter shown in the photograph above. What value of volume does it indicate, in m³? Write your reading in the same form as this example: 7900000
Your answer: 85.271
